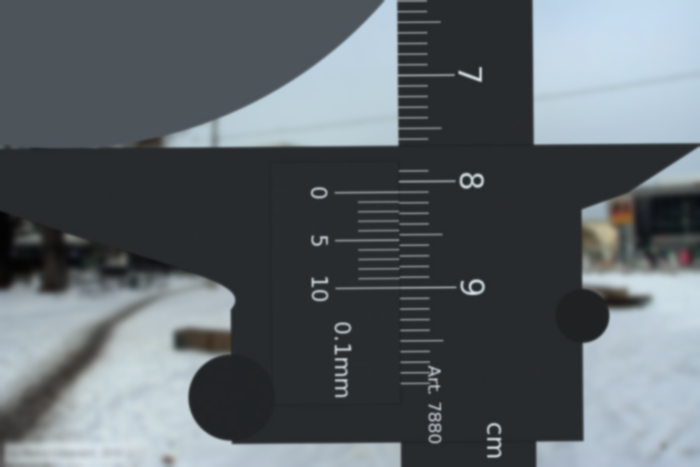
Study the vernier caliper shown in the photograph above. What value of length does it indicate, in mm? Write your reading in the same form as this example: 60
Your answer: 81.0
